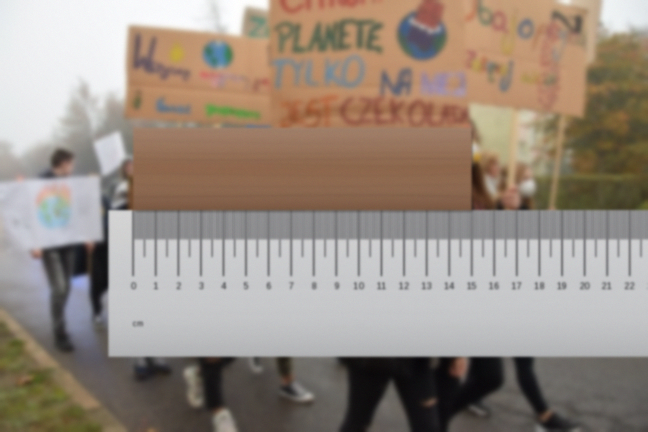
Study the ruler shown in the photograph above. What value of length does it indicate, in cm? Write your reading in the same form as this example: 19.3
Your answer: 15
